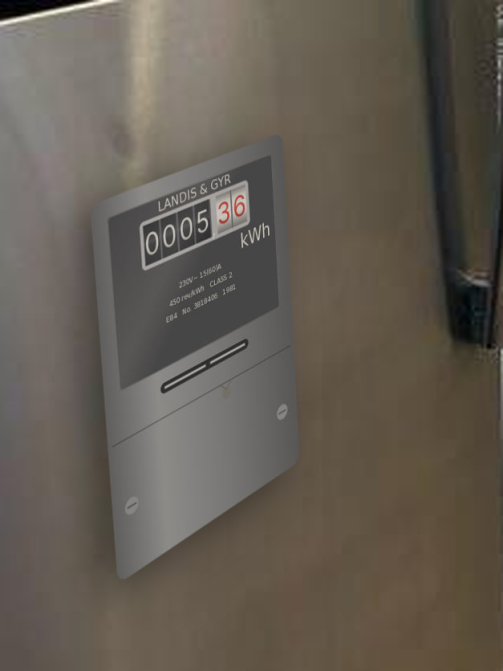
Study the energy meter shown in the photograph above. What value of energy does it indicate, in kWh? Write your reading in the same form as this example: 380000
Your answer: 5.36
